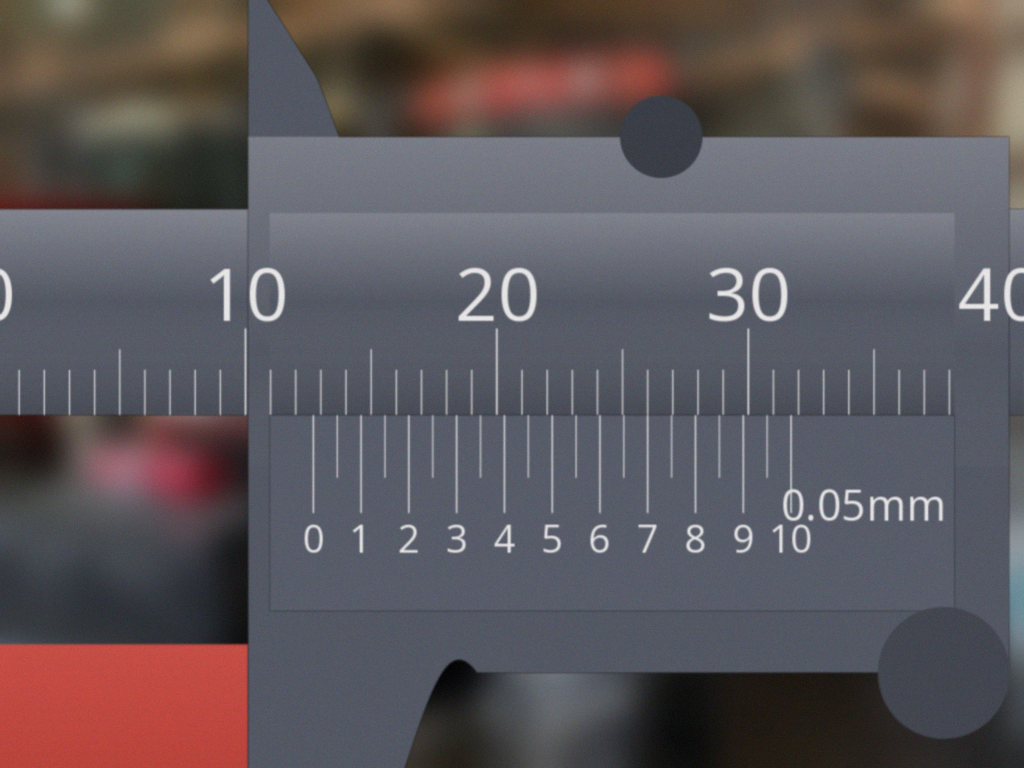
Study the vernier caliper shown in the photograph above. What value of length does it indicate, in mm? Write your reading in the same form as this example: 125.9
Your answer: 12.7
